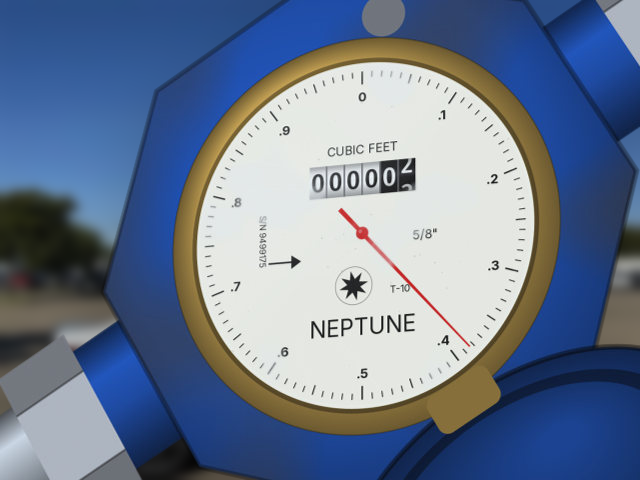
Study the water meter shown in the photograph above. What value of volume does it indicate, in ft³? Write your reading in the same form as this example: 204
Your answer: 2.38
